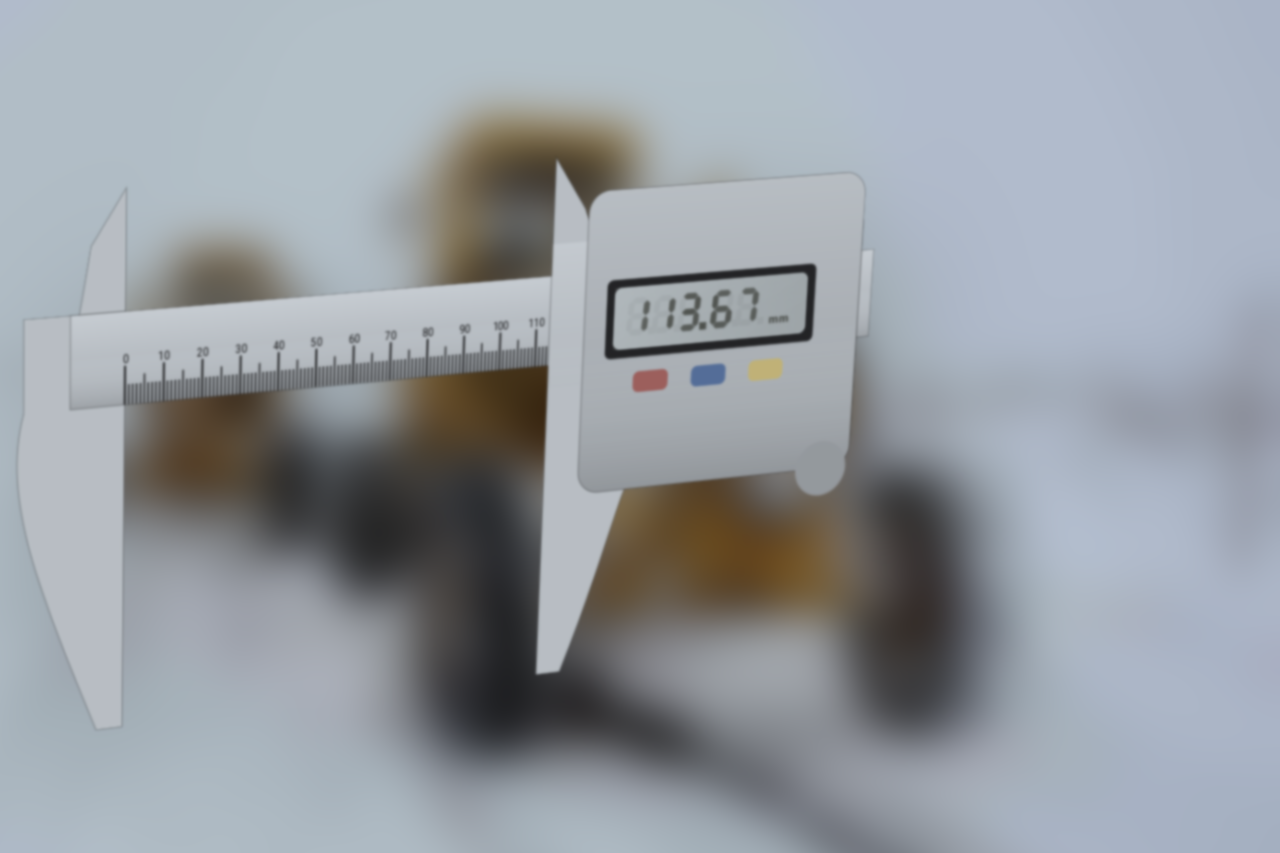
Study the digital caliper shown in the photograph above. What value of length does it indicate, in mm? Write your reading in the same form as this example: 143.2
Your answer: 113.67
